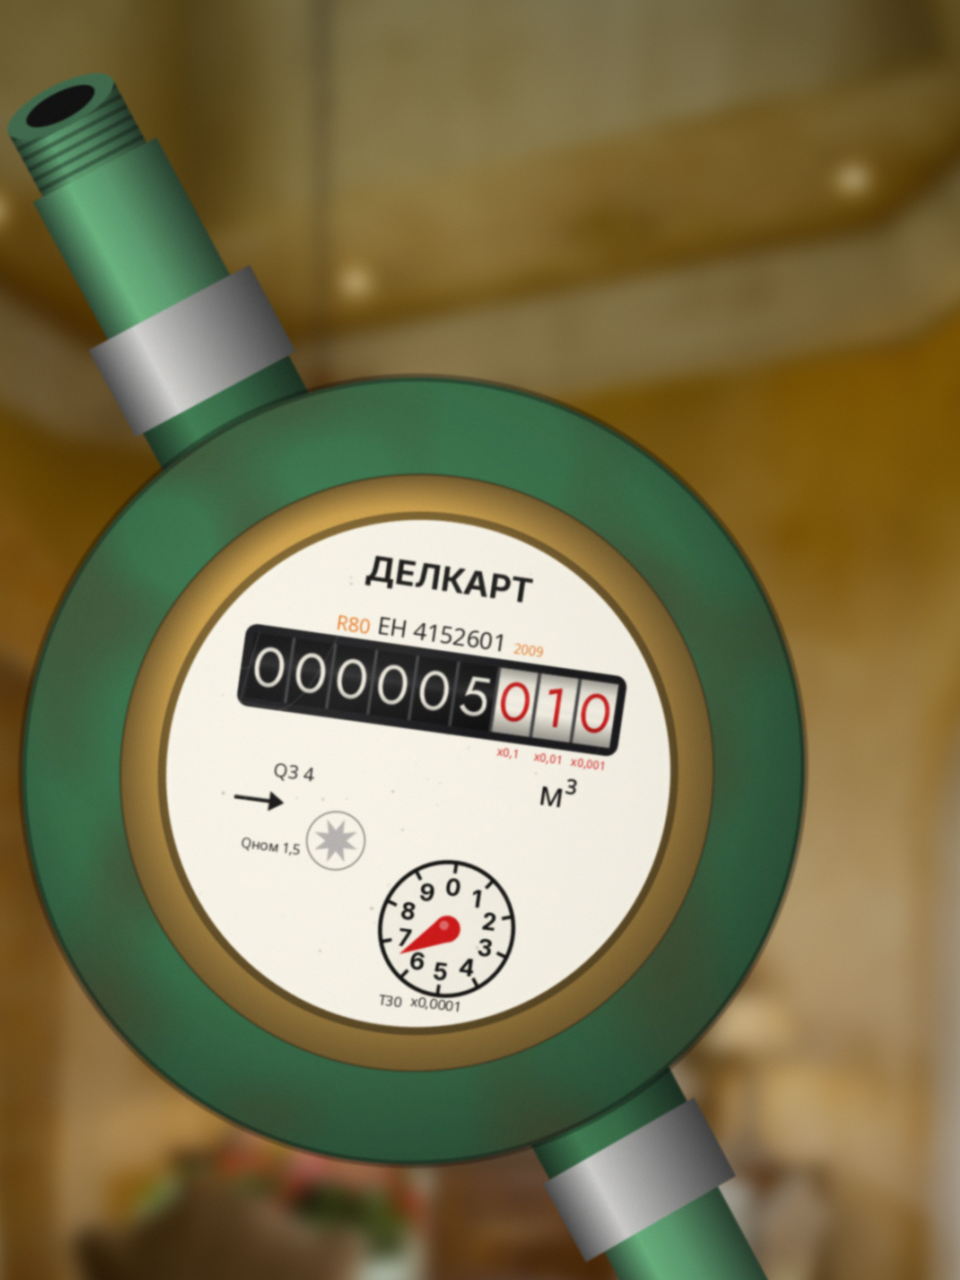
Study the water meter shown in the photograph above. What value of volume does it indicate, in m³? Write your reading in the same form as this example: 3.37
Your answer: 5.0106
